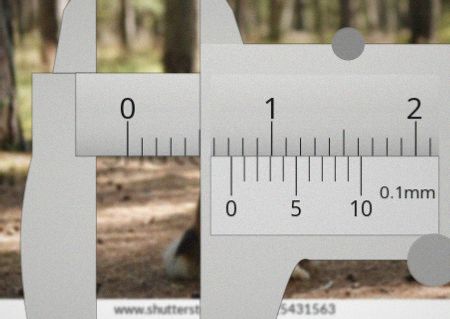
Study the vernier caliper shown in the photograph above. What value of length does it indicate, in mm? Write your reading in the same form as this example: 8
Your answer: 7.2
